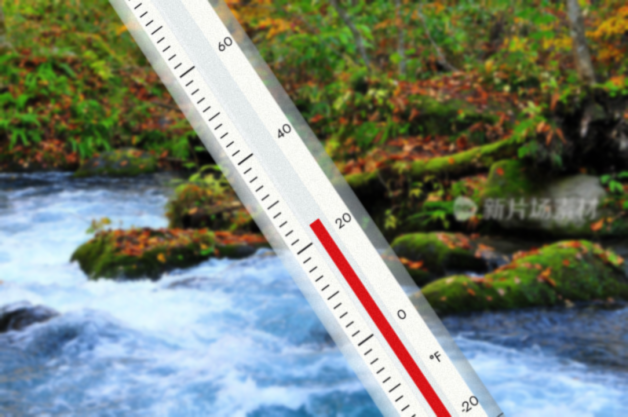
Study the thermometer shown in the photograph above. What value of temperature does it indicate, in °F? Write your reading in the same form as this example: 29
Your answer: 23
